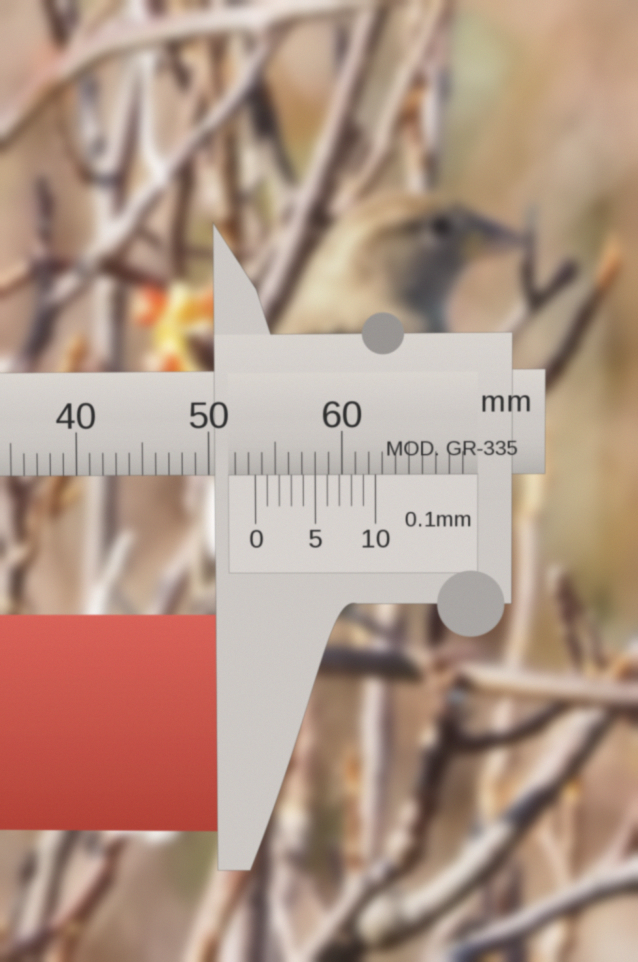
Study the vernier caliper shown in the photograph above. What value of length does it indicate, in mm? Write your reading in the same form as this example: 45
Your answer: 53.5
